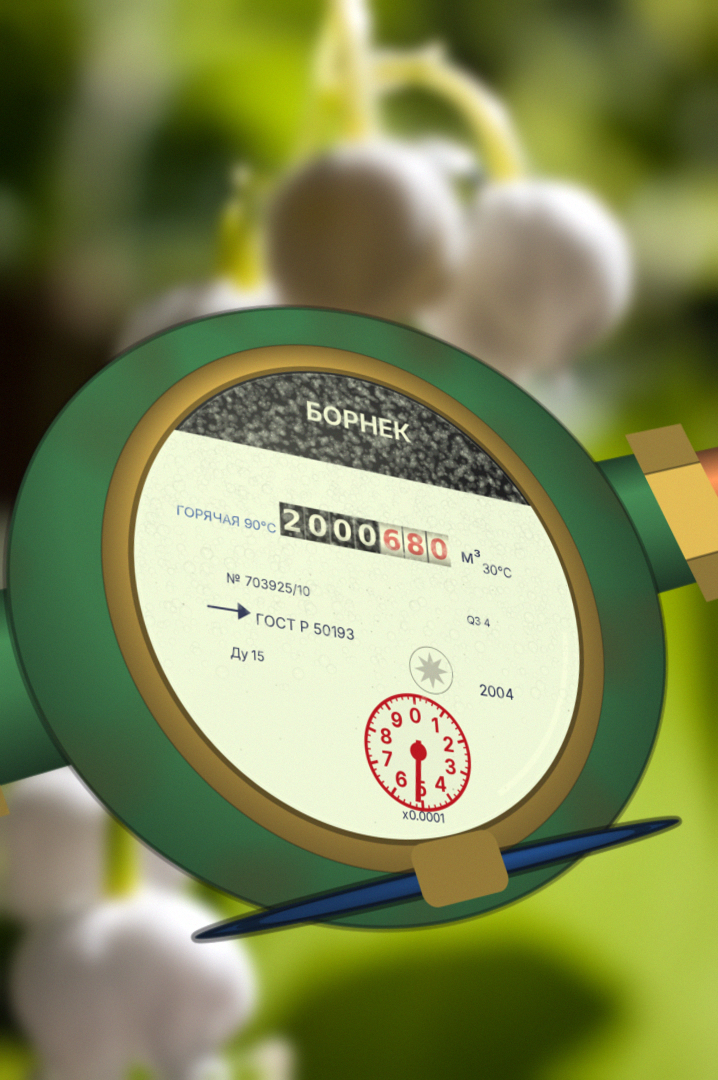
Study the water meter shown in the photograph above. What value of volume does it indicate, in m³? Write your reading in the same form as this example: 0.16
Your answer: 2000.6805
